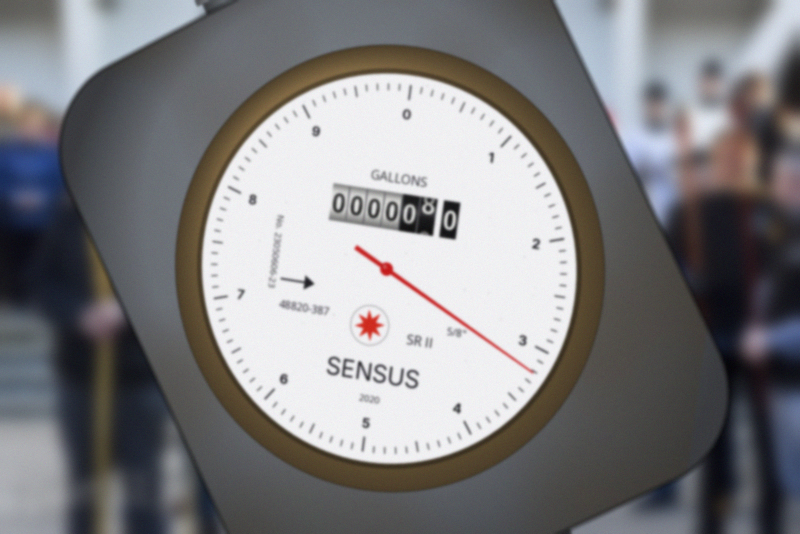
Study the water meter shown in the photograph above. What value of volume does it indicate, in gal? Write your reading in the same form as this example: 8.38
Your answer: 83.2
